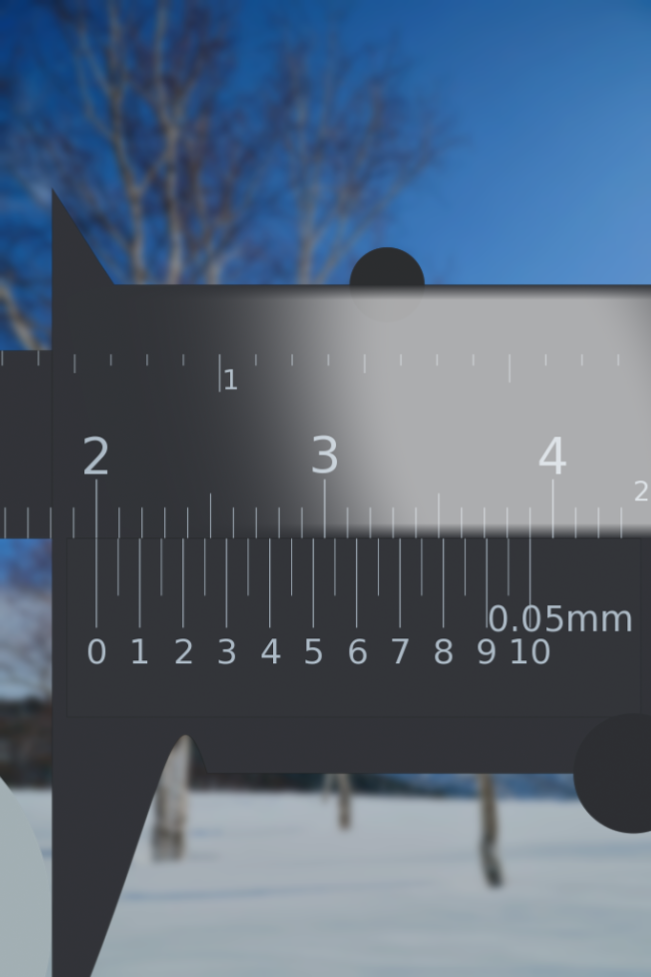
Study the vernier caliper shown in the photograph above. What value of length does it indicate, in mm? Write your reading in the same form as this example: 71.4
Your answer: 20.00
